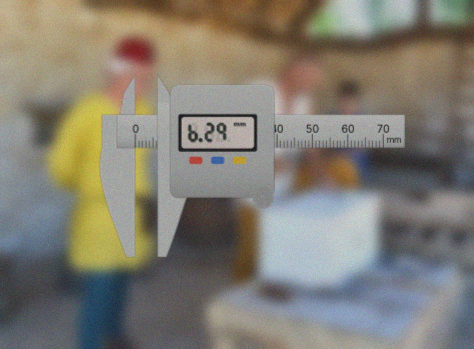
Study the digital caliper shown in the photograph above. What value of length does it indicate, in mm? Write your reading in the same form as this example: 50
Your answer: 6.29
